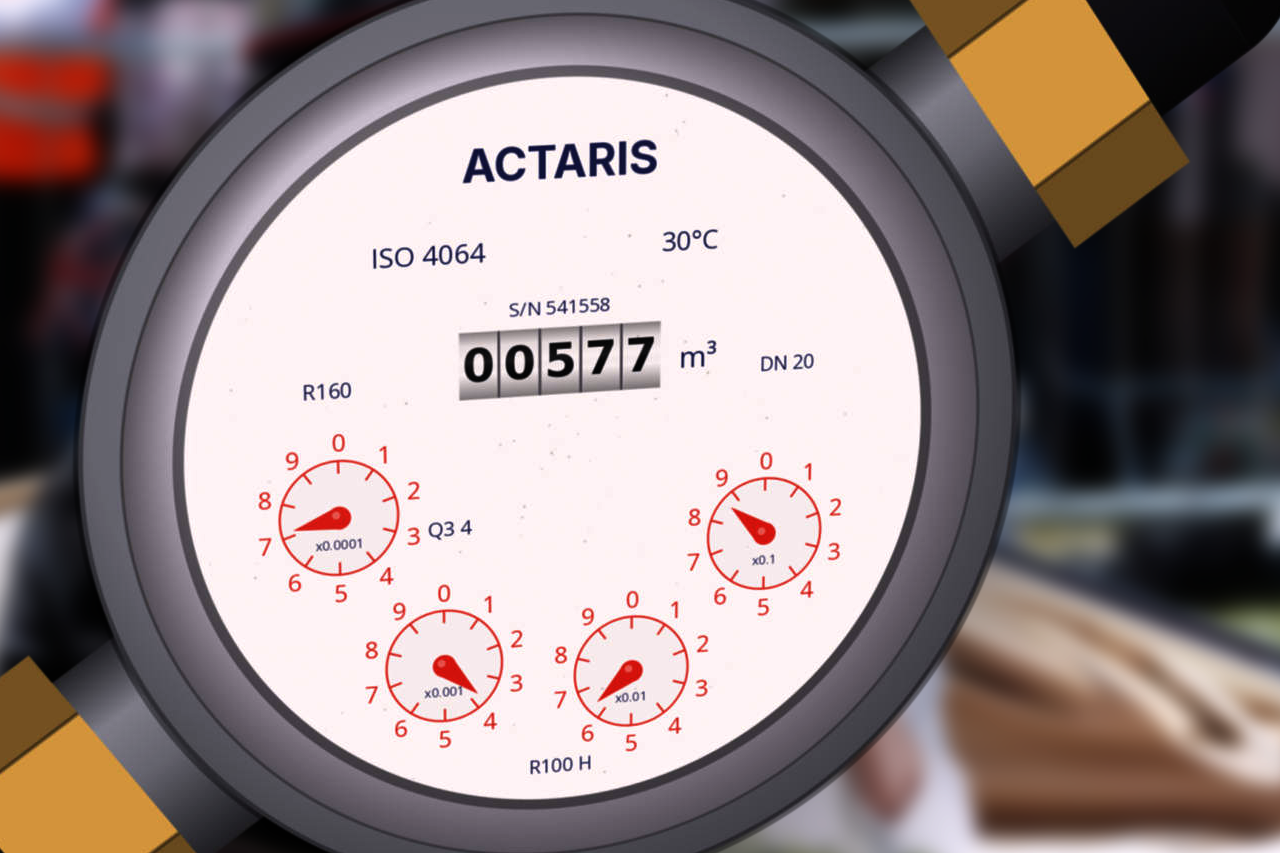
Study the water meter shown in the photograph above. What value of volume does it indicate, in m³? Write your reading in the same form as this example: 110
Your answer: 577.8637
